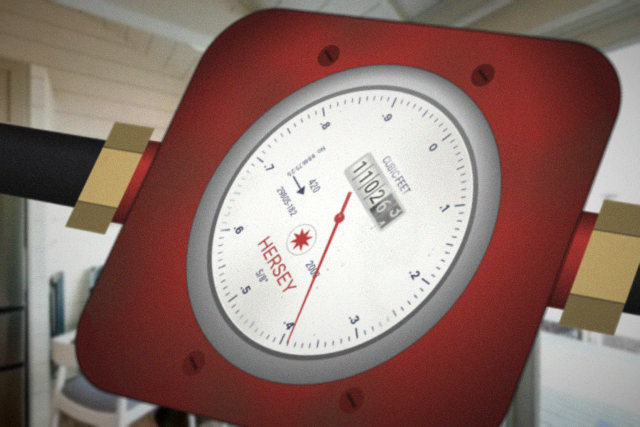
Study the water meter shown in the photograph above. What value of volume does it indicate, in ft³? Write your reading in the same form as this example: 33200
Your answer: 110263.39
